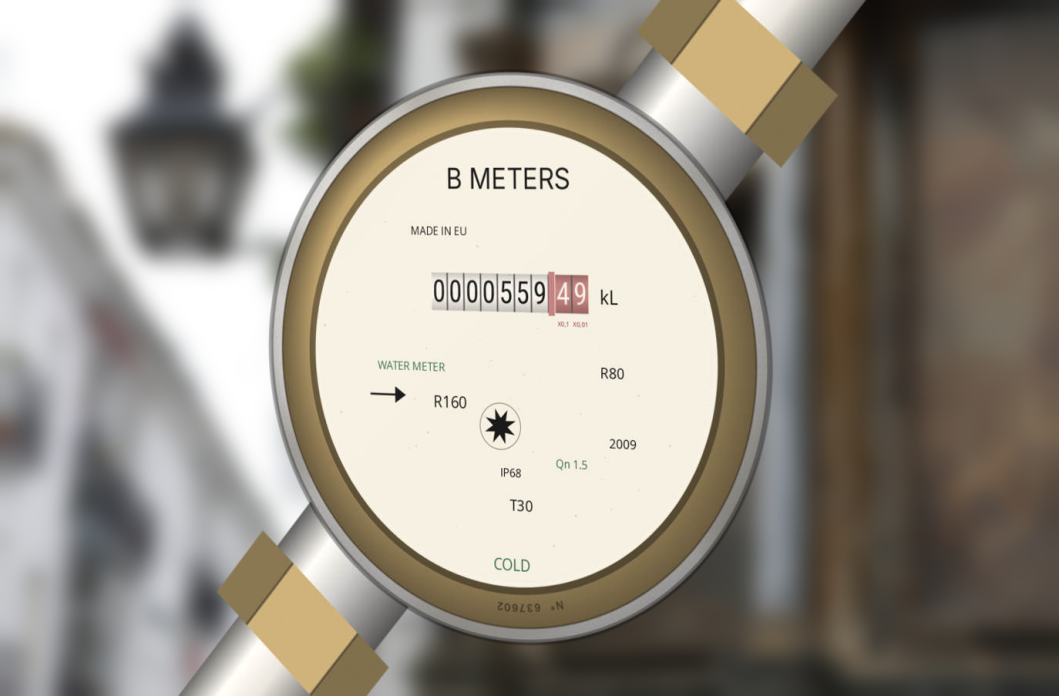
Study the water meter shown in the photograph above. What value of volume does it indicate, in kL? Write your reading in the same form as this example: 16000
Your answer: 559.49
